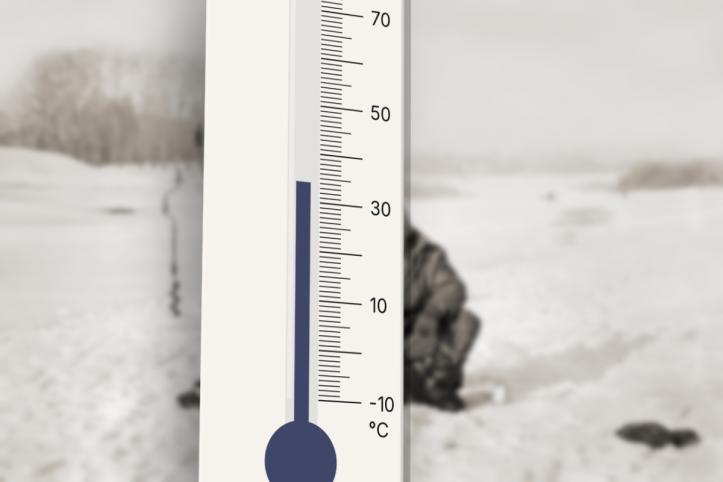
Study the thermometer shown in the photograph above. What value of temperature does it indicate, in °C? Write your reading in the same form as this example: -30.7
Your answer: 34
